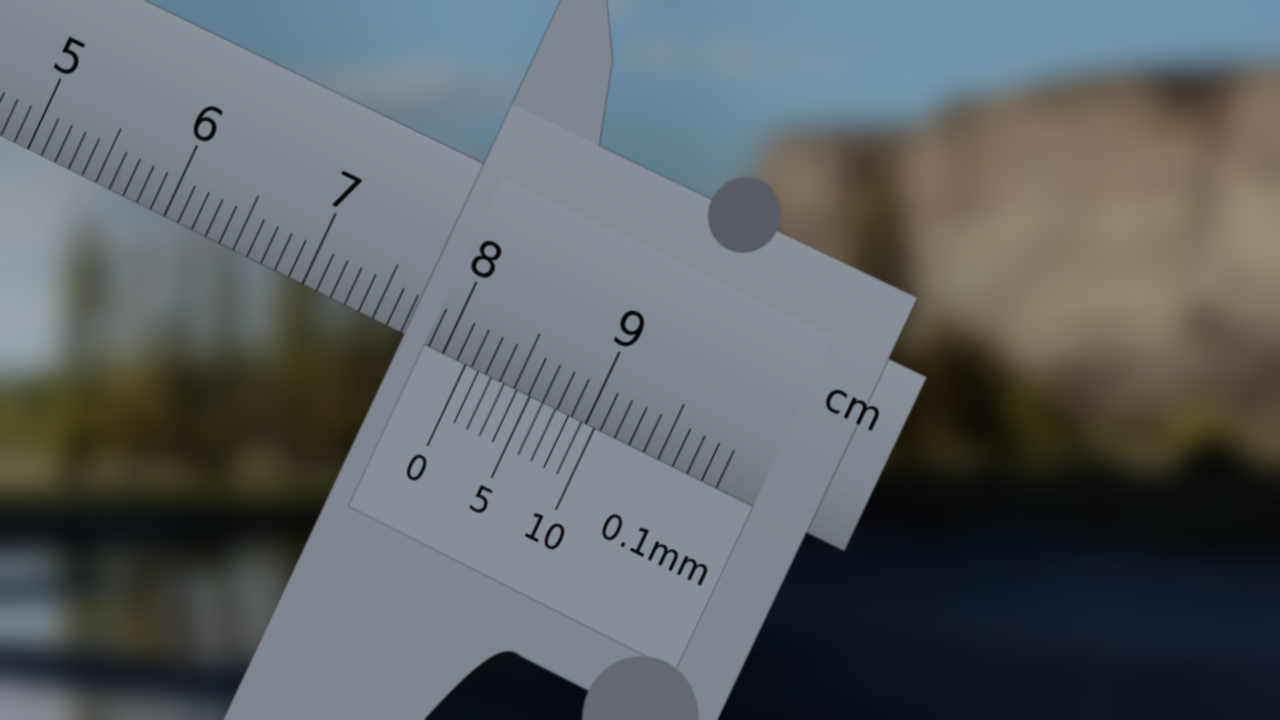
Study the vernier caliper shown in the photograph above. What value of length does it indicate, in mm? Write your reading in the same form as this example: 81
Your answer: 81.6
